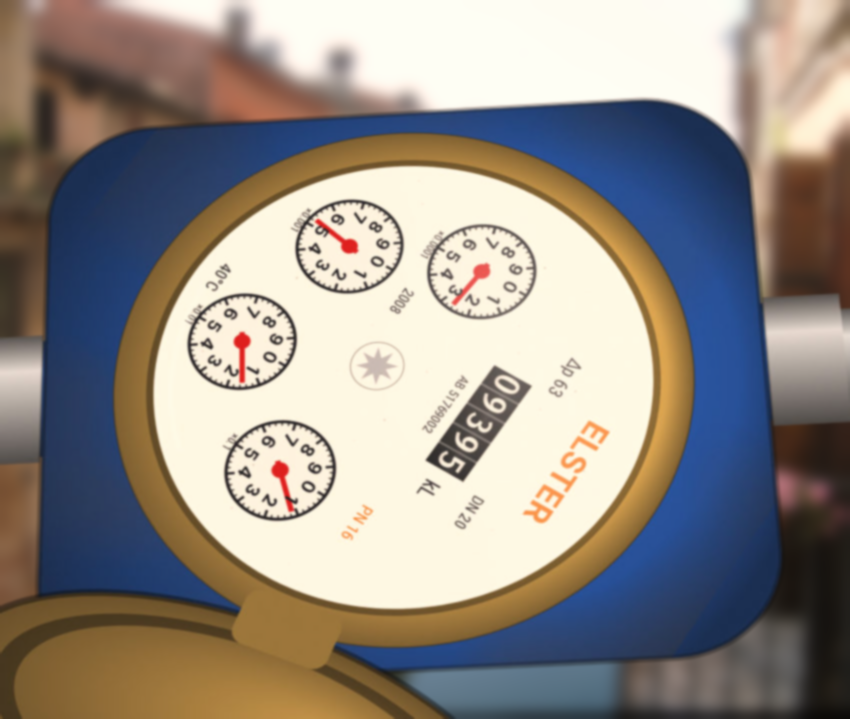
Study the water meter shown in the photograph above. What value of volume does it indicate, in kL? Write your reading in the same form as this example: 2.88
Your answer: 9395.1152
